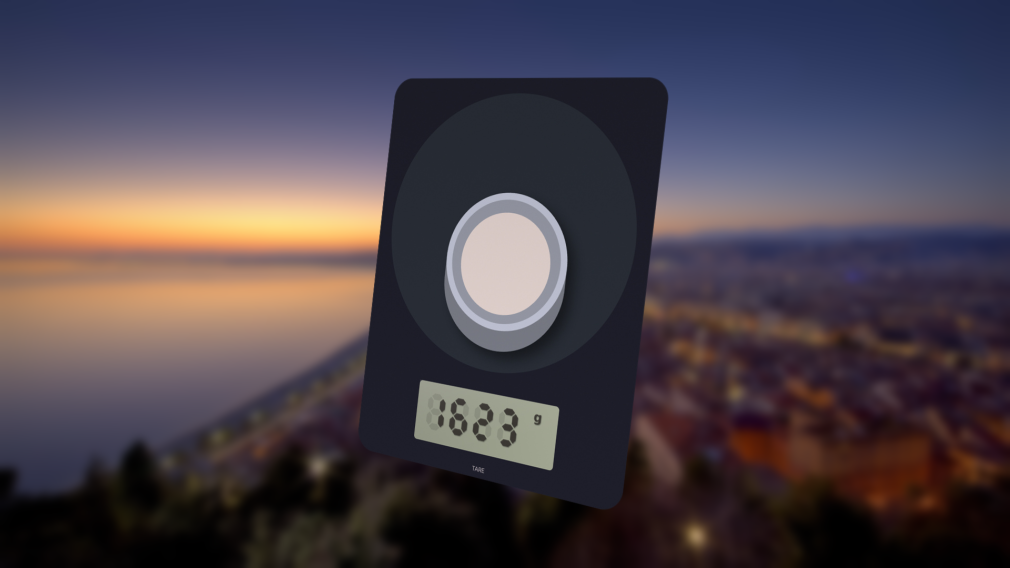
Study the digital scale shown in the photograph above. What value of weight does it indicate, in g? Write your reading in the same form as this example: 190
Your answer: 1623
